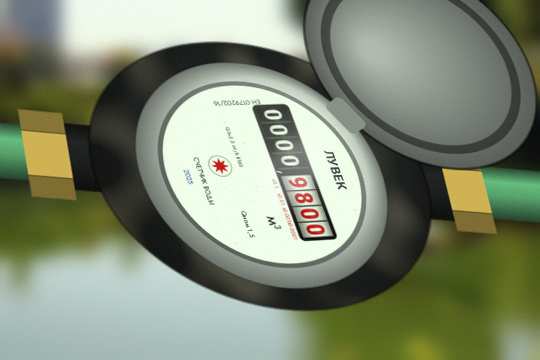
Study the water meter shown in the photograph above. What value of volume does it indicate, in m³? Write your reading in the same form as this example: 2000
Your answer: 0.9800
